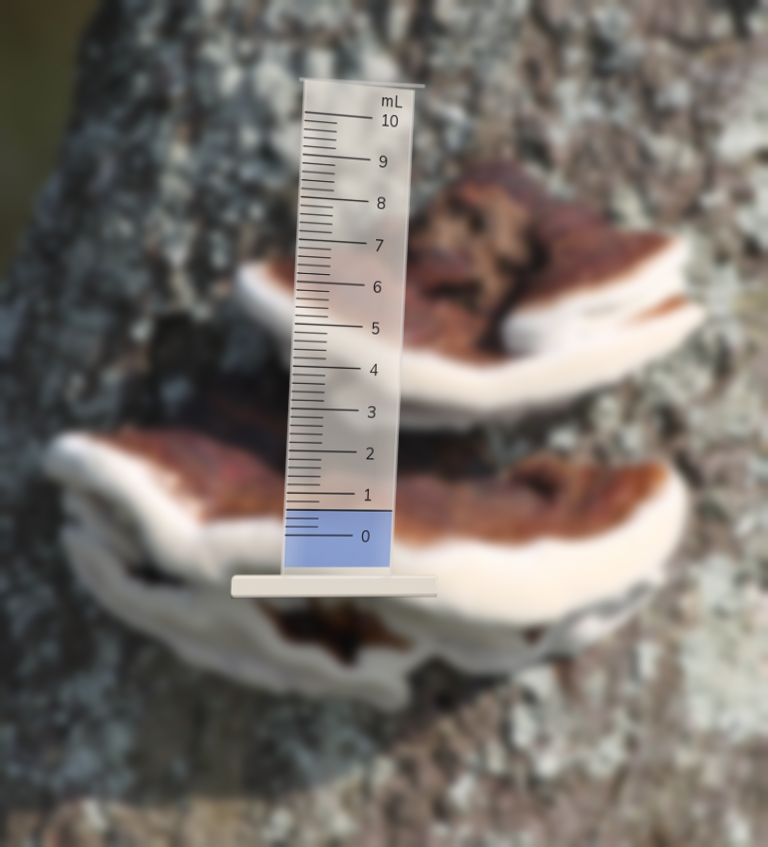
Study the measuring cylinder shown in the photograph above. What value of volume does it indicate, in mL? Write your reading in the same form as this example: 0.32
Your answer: 0.6
